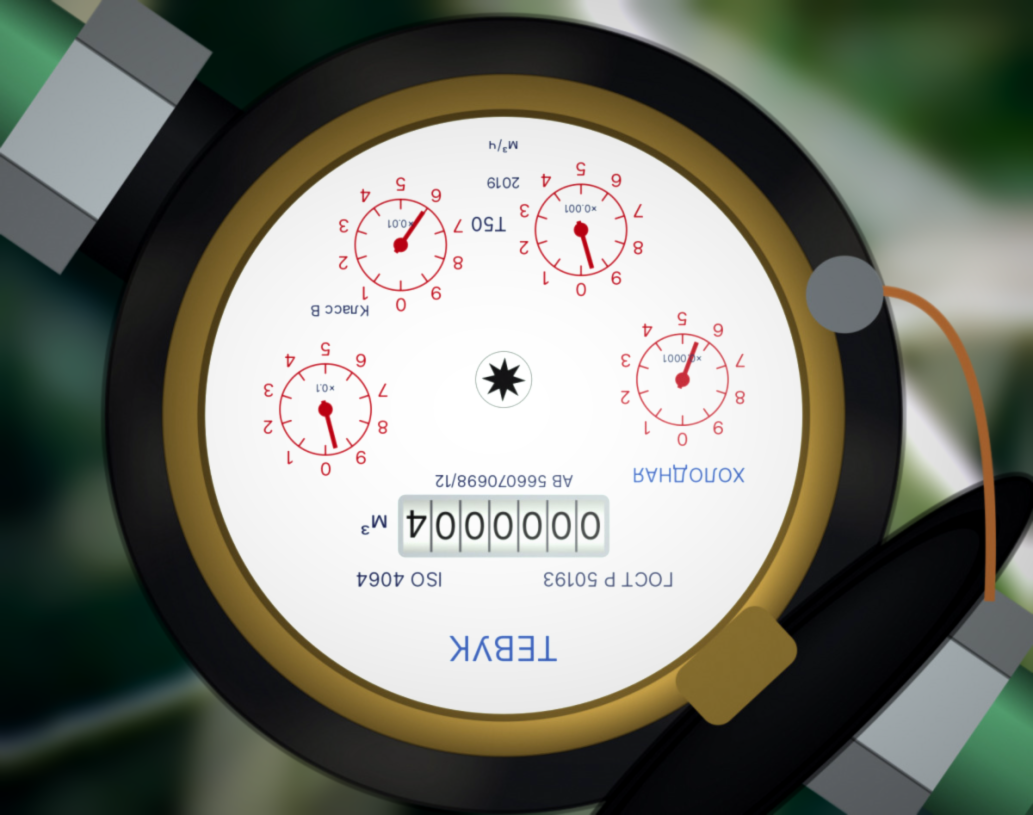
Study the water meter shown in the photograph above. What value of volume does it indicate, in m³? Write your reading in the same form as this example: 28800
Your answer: 3.9595
